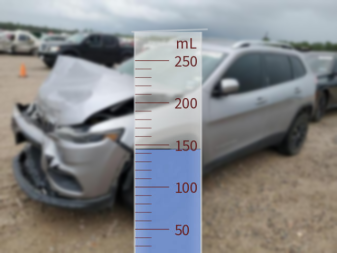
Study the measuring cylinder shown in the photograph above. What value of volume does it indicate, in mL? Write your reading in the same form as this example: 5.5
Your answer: 145
